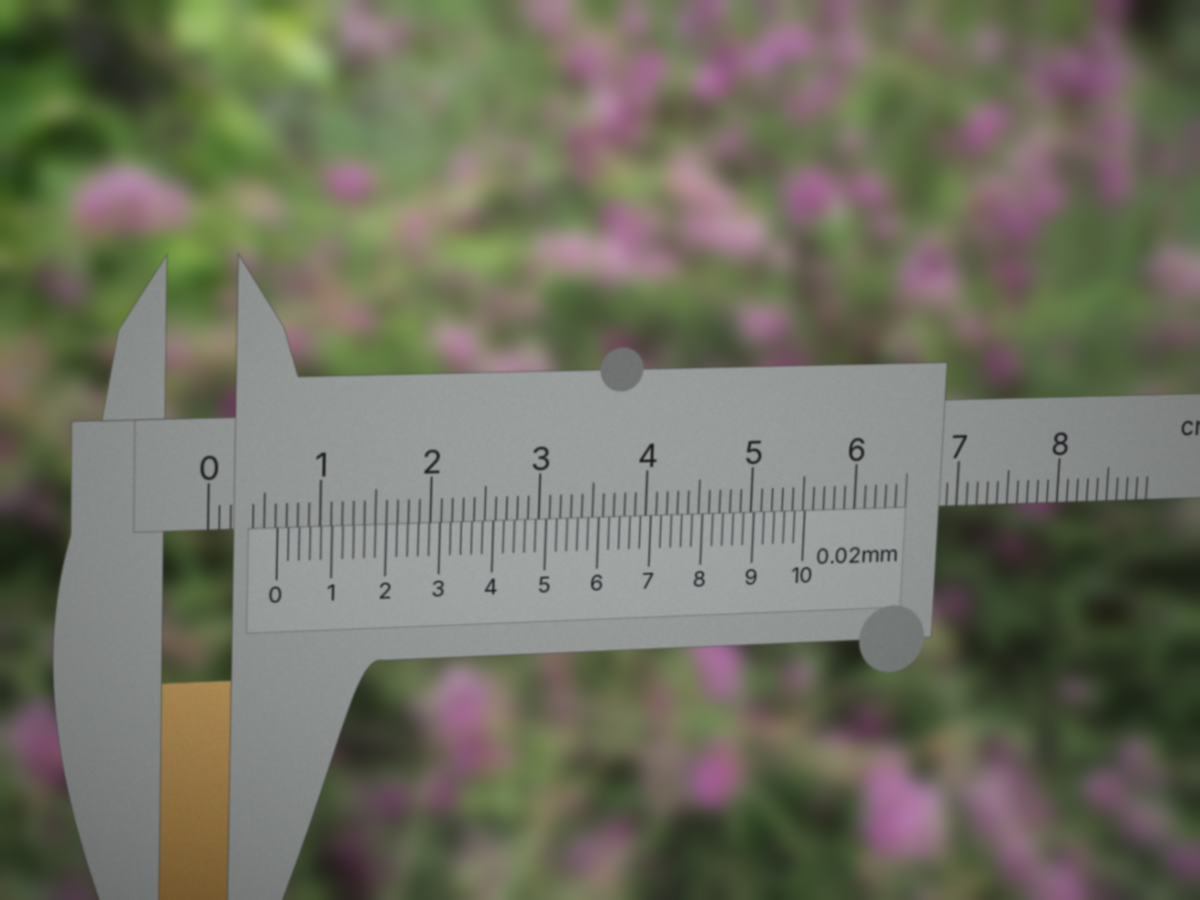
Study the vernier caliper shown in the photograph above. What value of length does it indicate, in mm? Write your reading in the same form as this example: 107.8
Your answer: 6.2
